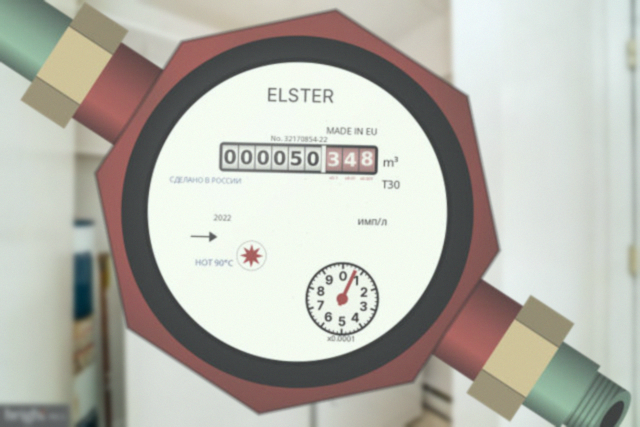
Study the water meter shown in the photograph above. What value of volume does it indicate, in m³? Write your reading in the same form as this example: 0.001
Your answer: 50.3480
